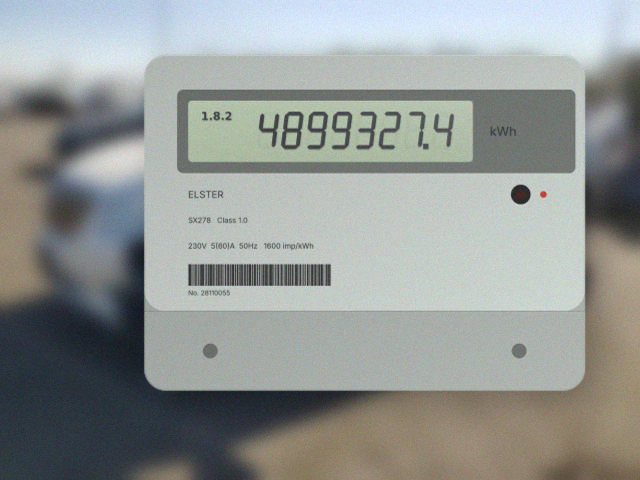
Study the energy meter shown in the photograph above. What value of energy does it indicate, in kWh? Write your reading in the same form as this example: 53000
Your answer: 4899327.4
